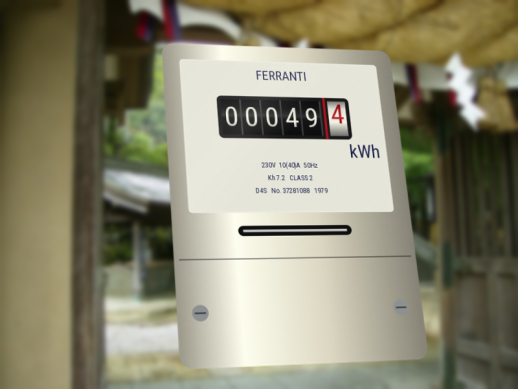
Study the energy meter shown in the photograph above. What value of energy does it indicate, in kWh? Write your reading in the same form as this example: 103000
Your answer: 49.4
